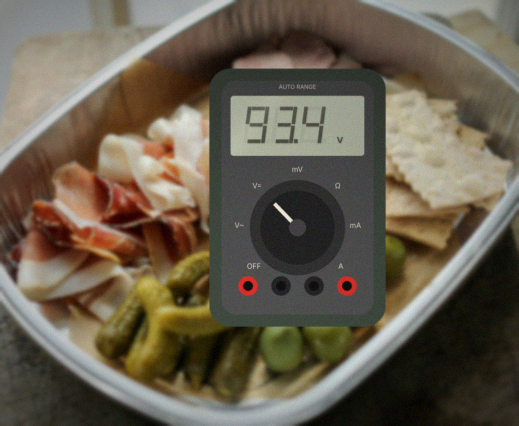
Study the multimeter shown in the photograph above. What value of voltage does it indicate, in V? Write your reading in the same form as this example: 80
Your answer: 93.4
